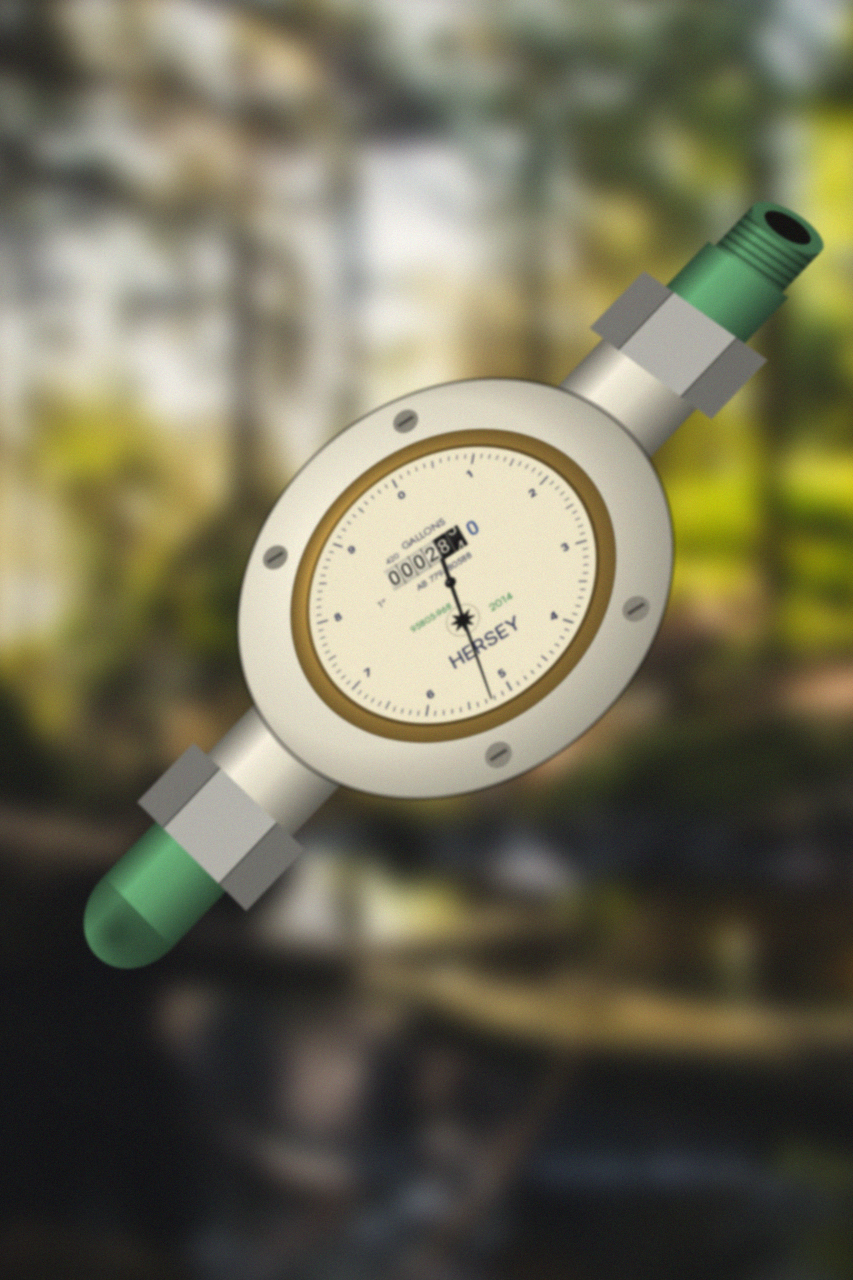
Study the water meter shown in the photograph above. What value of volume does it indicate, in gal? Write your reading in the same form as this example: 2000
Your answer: 2835.2
